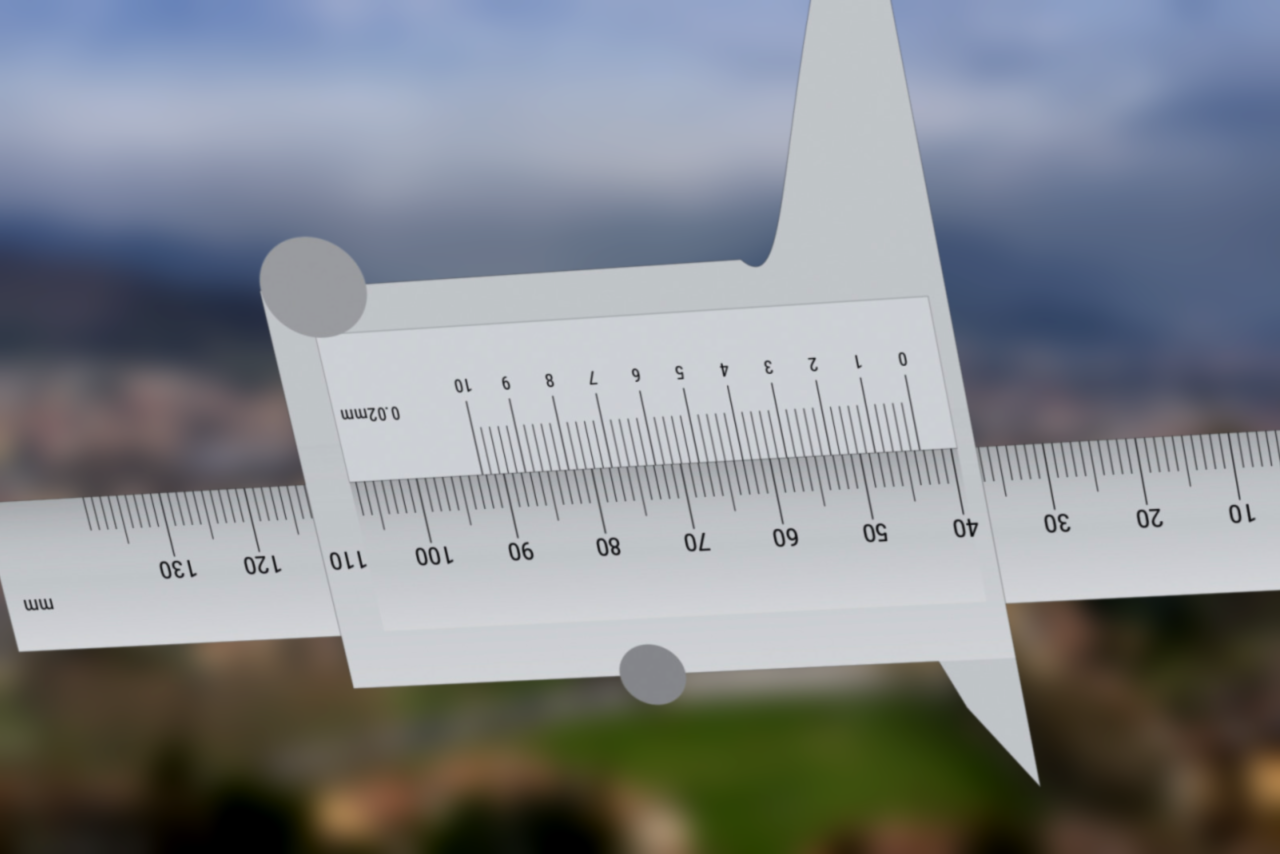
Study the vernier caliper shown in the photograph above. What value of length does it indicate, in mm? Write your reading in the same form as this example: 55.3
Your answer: 43.4
